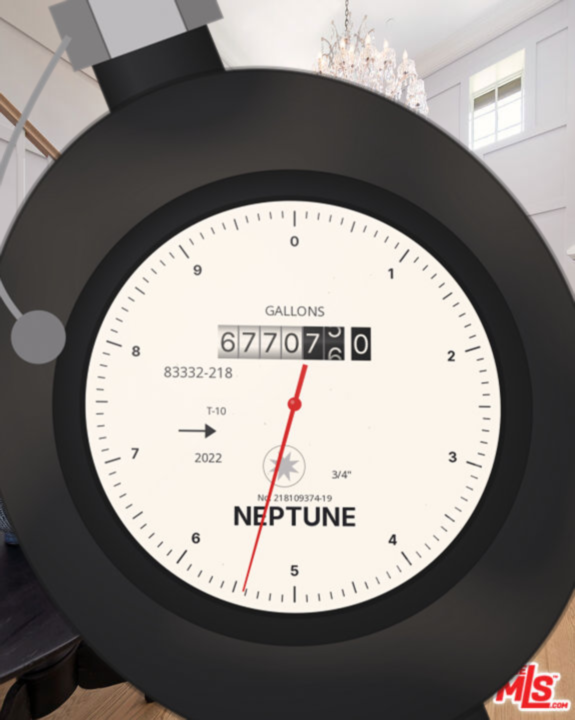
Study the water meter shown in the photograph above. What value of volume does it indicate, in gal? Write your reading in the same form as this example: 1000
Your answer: 6770755.4
